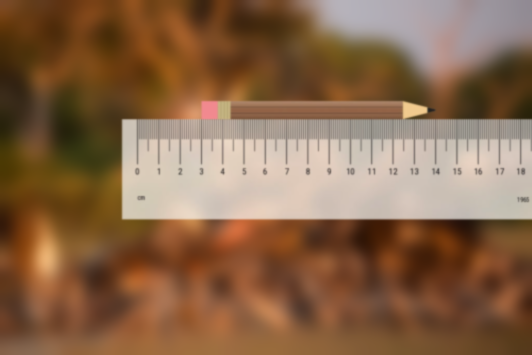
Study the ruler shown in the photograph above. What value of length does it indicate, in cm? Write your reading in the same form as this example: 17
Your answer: 11
